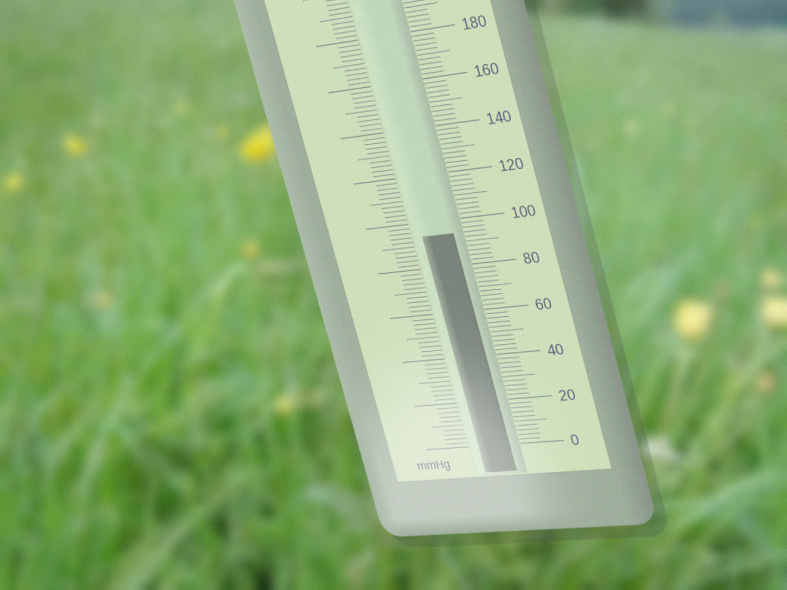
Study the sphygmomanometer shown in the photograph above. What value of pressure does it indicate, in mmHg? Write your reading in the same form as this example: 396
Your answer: 94
